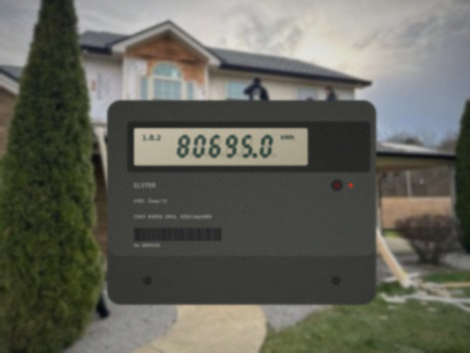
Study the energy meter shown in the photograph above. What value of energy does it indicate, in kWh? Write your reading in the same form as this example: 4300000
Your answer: 80695.0
